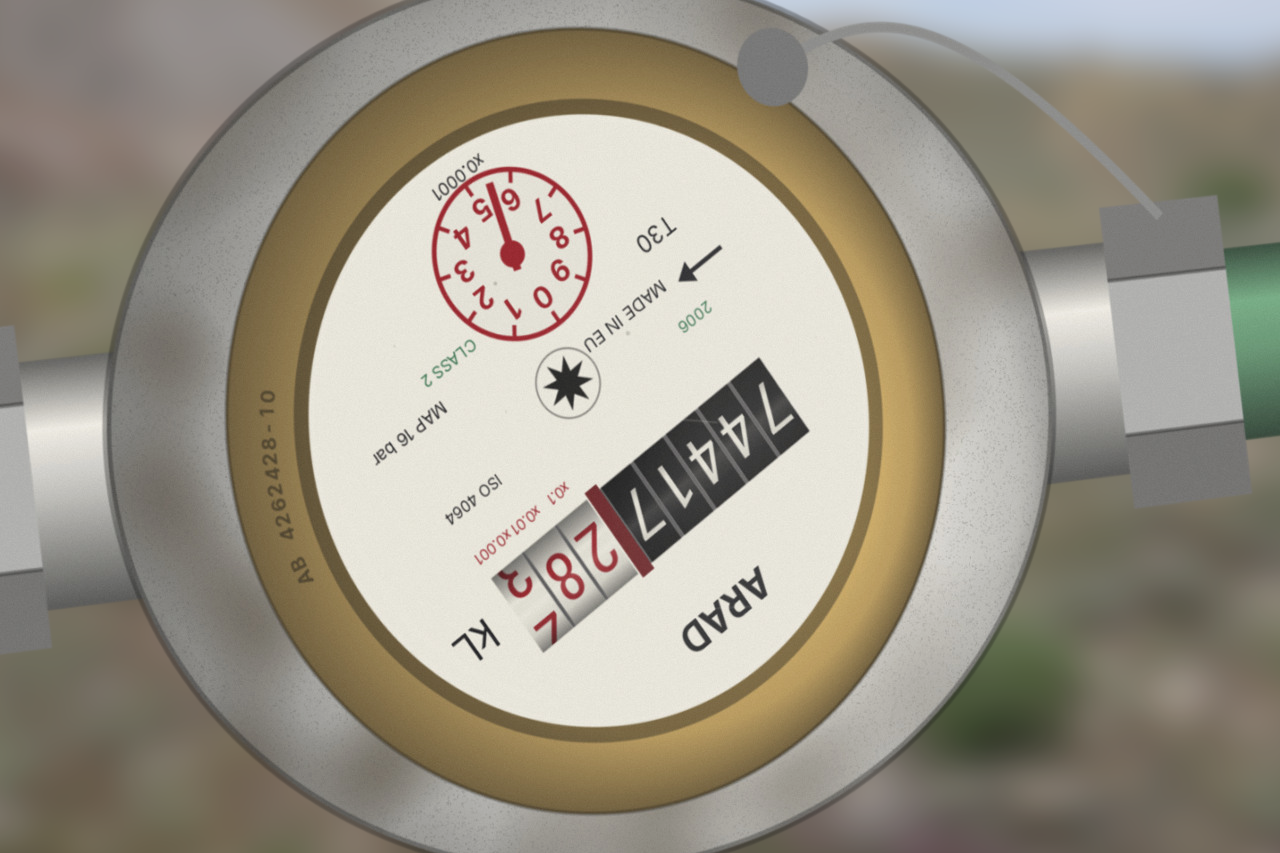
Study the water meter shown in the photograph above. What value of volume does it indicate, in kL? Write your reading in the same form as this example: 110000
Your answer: 74417.2825
